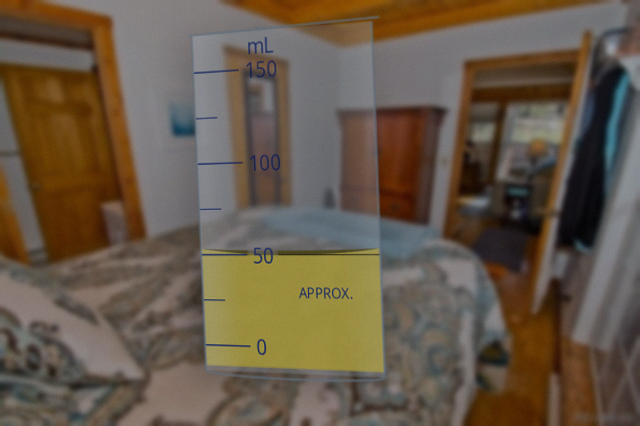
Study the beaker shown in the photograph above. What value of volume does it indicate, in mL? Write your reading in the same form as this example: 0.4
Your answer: 50
